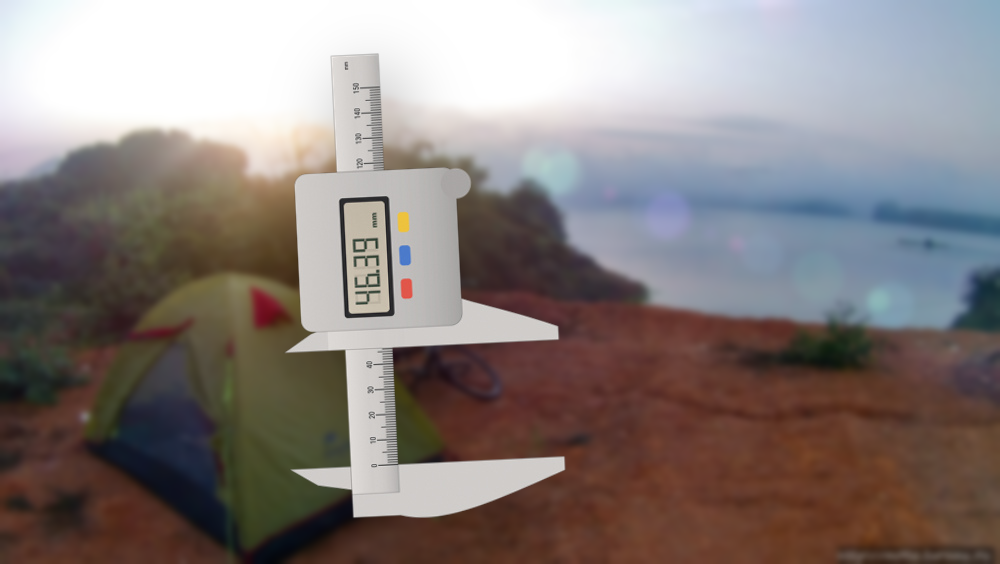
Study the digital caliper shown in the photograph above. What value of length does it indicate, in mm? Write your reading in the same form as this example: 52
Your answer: 46.39
